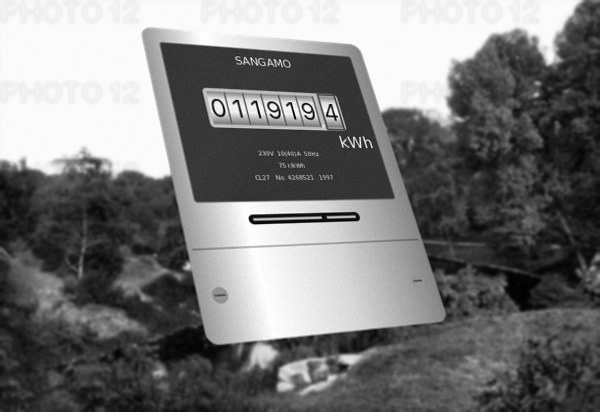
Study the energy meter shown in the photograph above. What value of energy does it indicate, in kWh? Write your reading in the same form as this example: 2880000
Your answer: 11919.4
